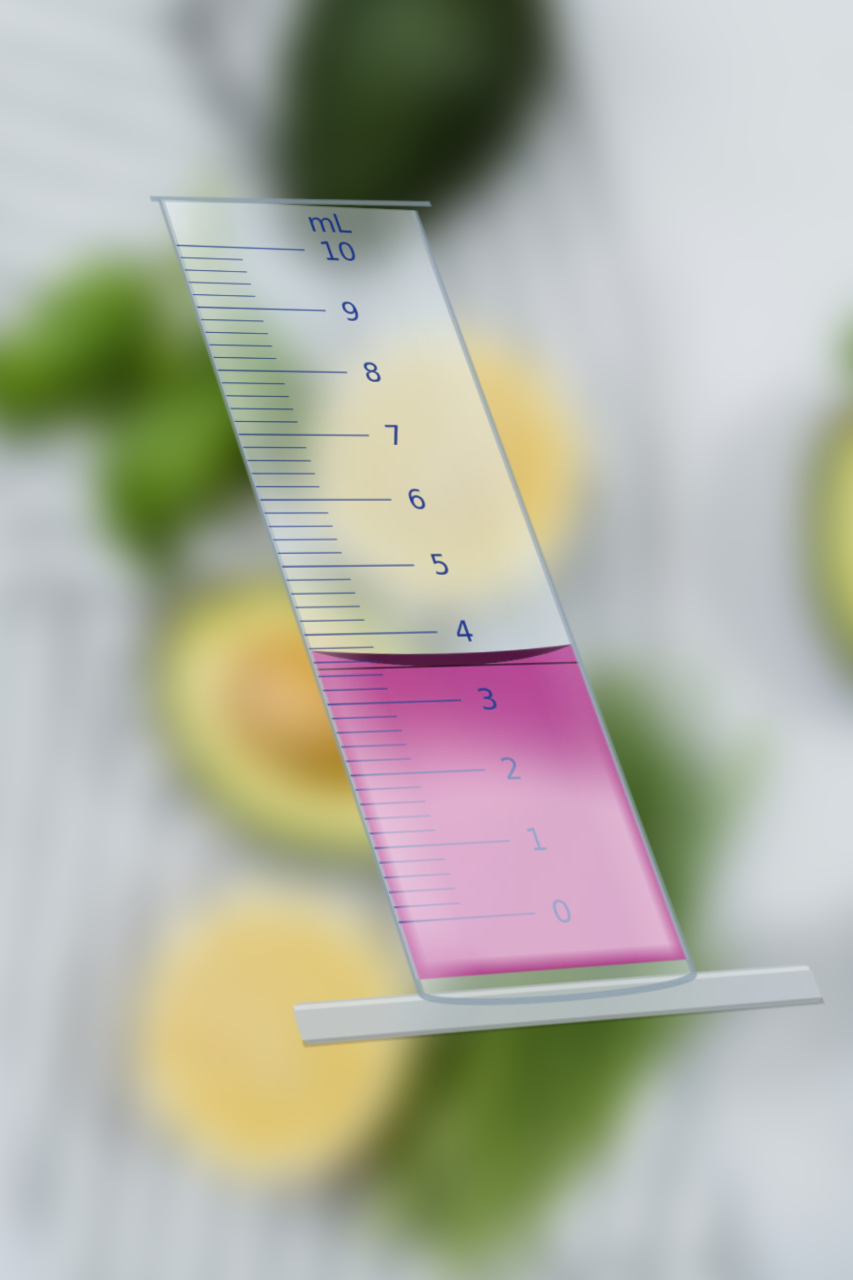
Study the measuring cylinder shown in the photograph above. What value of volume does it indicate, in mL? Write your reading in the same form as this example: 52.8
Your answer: 3.5
